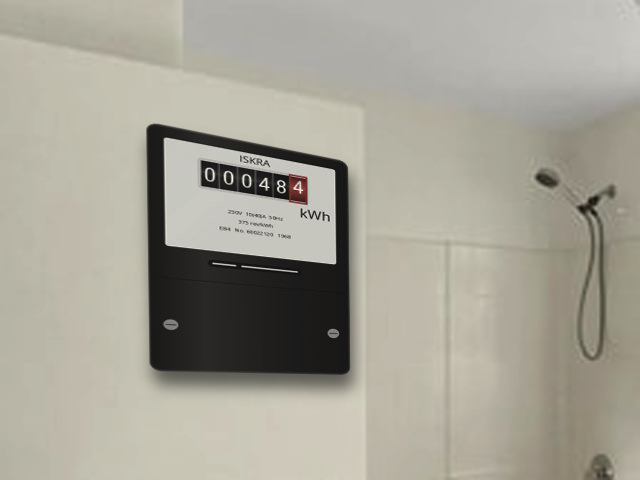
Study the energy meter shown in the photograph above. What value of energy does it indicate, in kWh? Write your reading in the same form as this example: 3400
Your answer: 48.4
